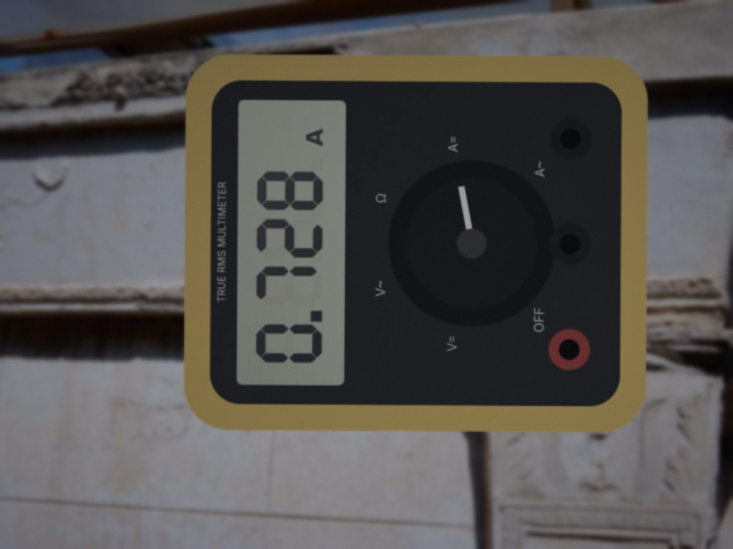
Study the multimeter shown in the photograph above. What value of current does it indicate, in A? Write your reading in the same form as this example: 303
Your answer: 0.728
